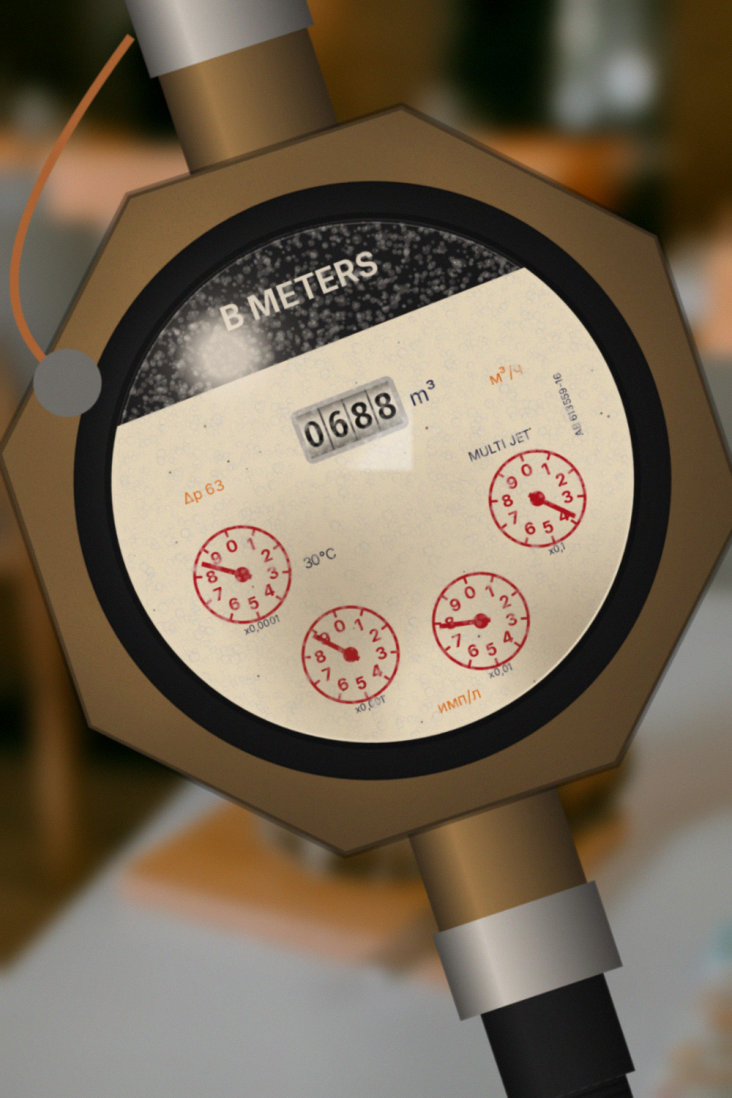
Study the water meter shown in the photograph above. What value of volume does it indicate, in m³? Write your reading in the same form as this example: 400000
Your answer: 688.3788
